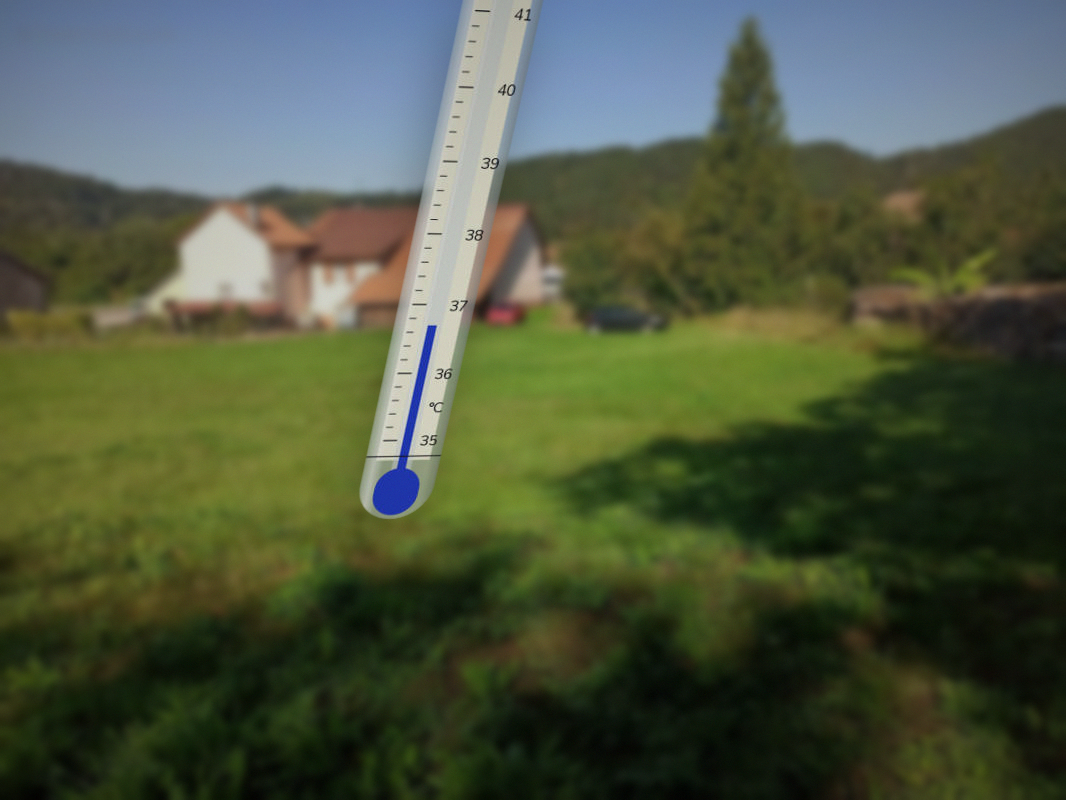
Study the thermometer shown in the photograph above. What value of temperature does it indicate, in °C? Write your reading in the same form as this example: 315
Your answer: 36.7
